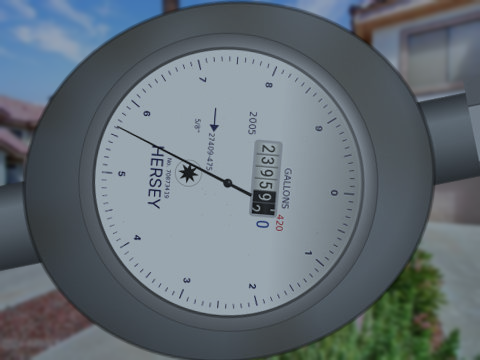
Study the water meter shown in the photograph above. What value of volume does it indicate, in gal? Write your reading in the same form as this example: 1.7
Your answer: 2395915.6
